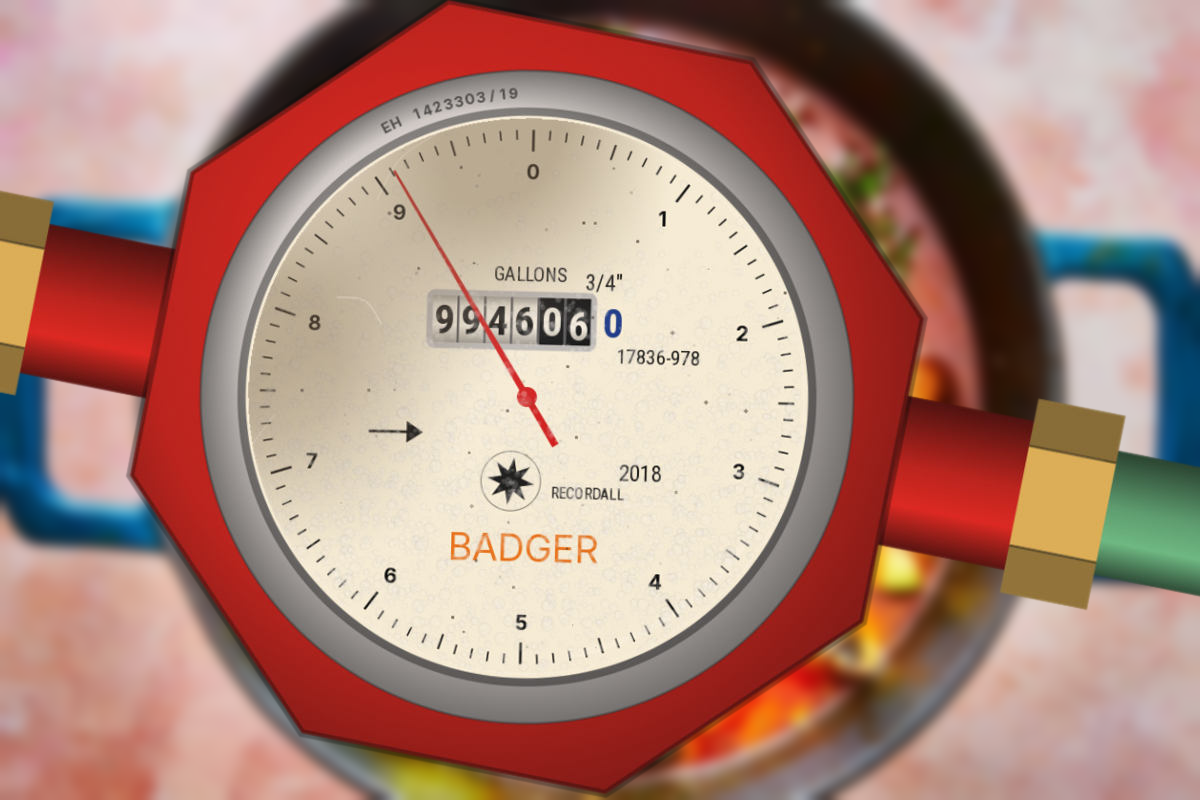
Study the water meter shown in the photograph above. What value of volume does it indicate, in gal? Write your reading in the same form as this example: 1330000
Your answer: 9946059.1
